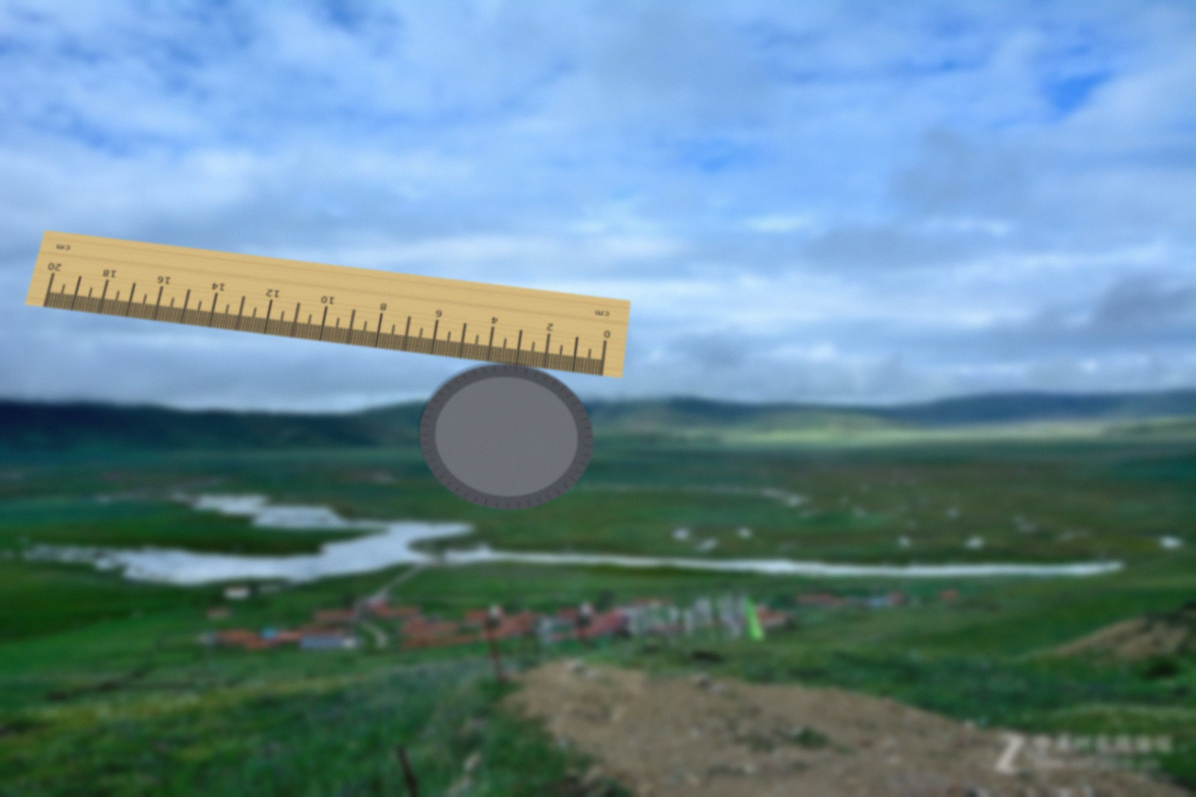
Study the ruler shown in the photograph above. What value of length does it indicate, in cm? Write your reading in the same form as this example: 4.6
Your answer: 6
